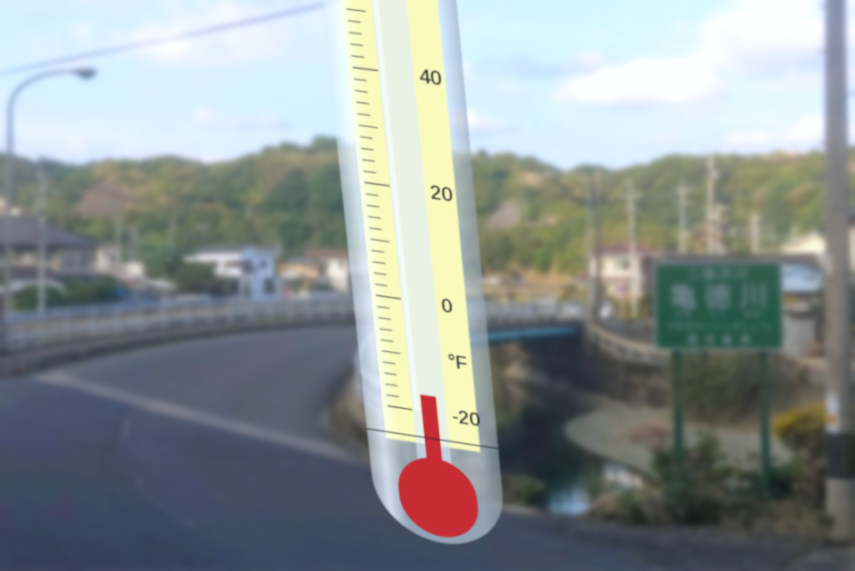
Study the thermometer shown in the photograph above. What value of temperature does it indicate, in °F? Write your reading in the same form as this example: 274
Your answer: -17
